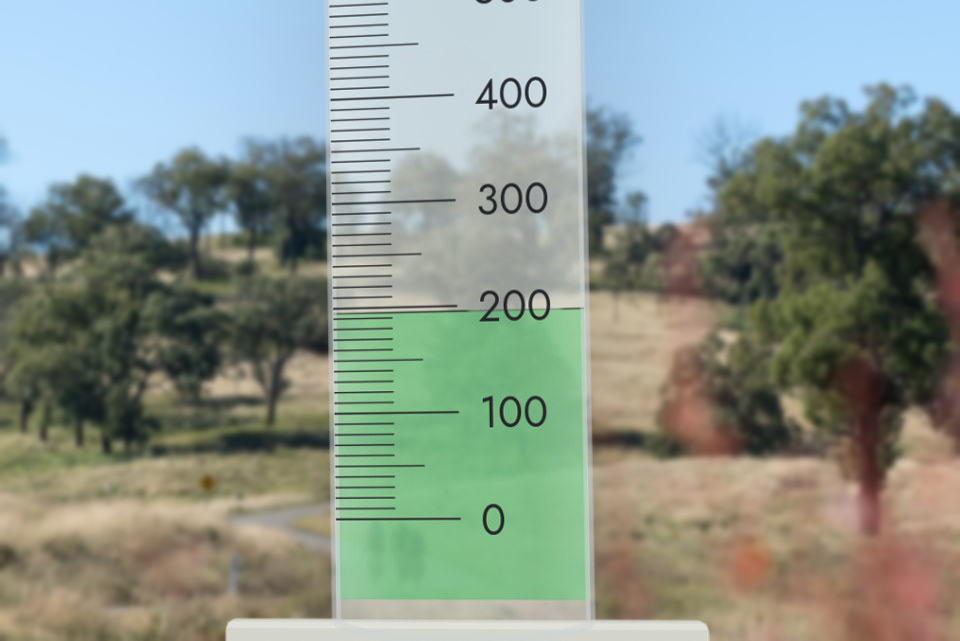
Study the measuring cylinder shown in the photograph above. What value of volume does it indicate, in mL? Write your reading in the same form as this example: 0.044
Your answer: 195
